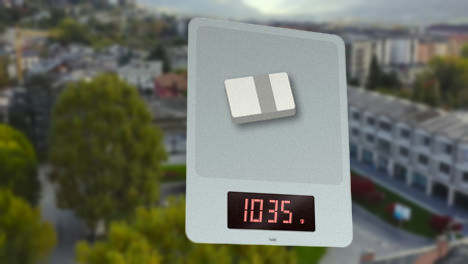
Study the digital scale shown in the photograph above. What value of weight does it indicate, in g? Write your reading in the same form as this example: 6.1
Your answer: 1035
